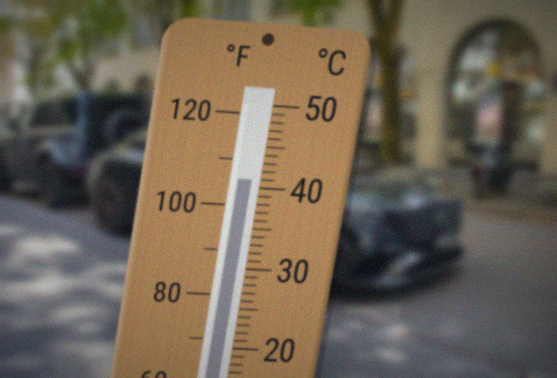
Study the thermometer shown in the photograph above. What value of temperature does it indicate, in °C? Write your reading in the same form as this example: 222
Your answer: 41
